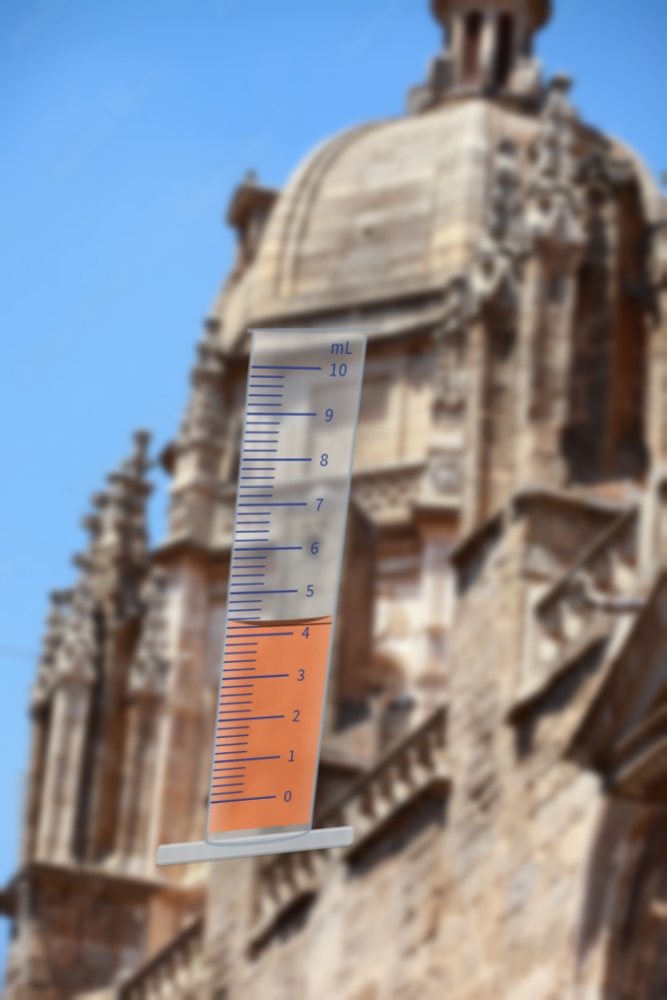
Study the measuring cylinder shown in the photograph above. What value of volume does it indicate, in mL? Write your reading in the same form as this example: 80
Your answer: 4.2
